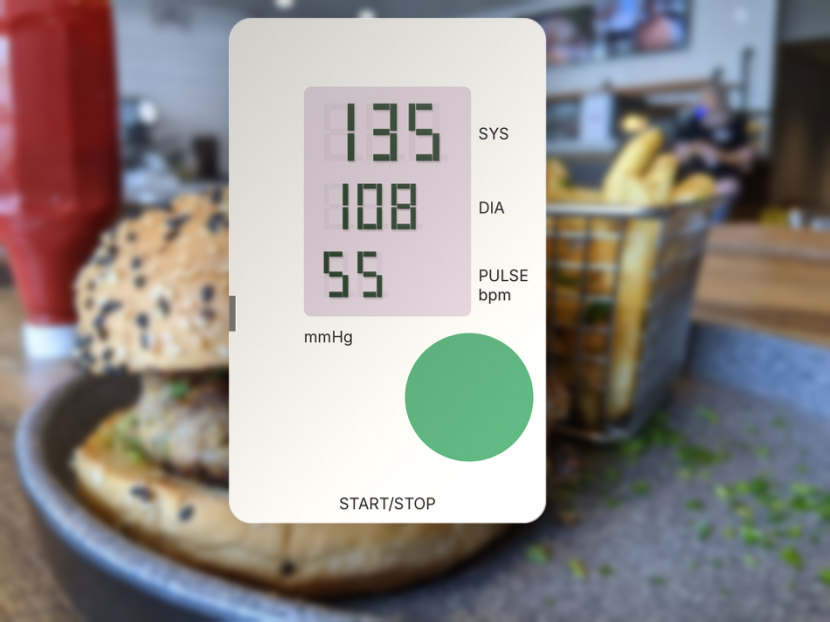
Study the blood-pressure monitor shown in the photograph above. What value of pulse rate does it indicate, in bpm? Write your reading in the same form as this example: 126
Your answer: 55
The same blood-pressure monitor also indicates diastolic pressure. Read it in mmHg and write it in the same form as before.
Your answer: 108
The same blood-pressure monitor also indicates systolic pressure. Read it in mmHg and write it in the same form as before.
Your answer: 135
